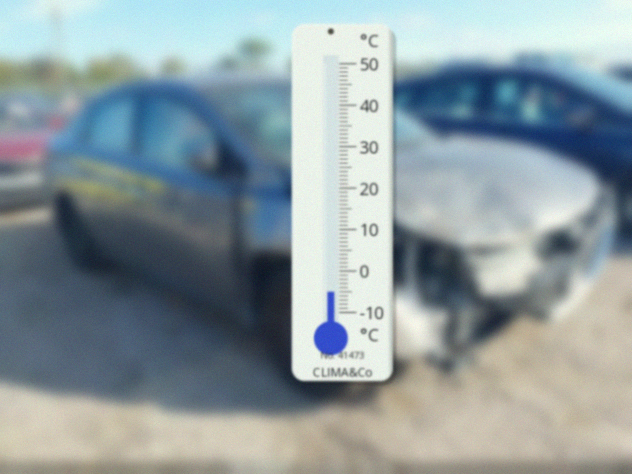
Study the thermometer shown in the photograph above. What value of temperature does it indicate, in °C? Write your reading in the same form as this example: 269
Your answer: -5
